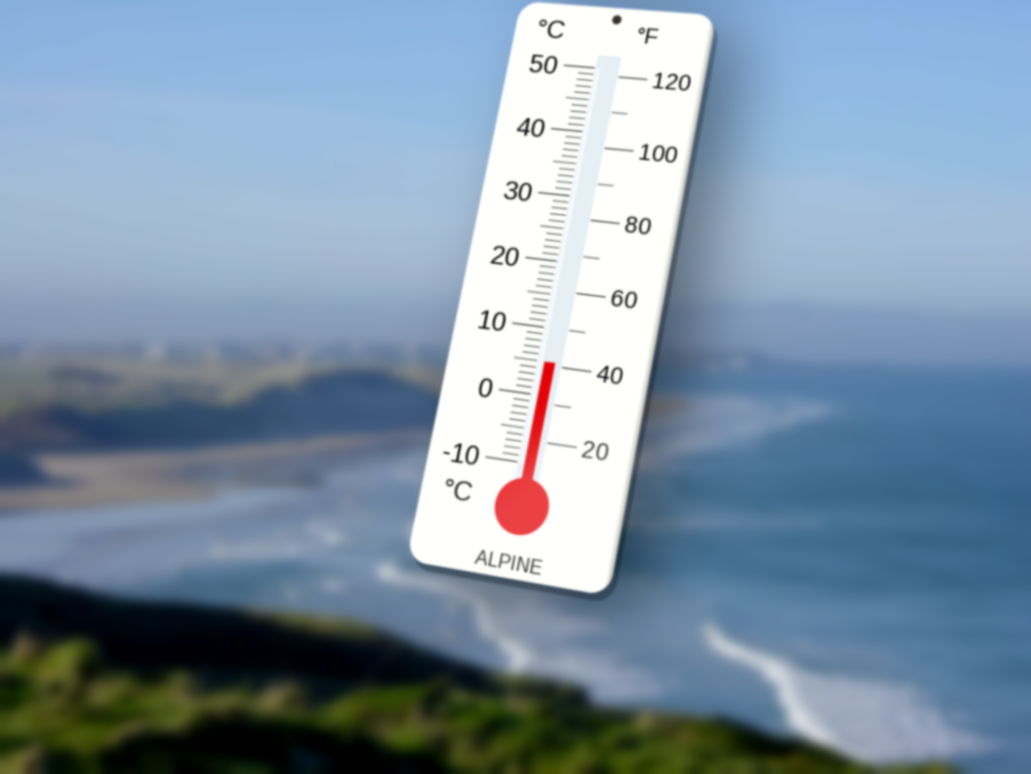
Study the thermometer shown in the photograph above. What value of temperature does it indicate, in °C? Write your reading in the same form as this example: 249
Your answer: 5
